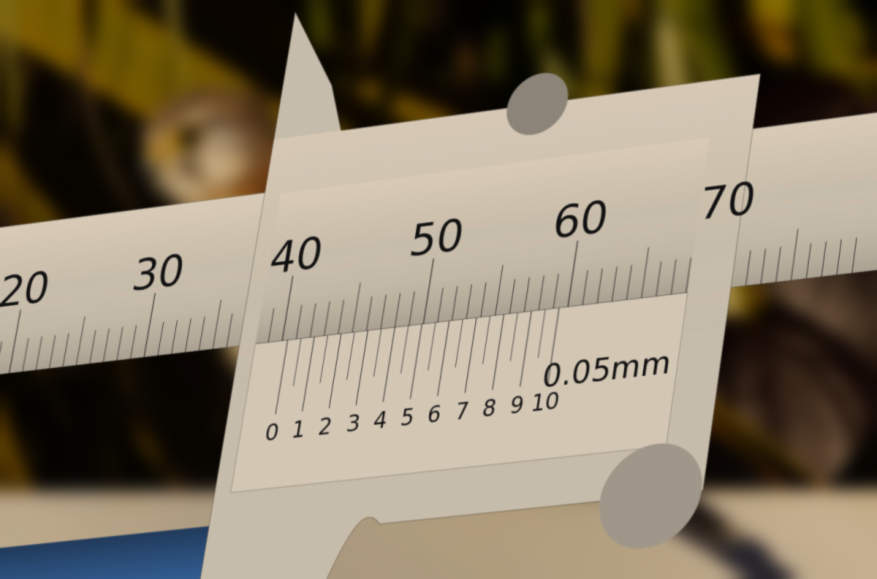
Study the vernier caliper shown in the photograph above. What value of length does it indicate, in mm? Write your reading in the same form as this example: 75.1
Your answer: 40.4
